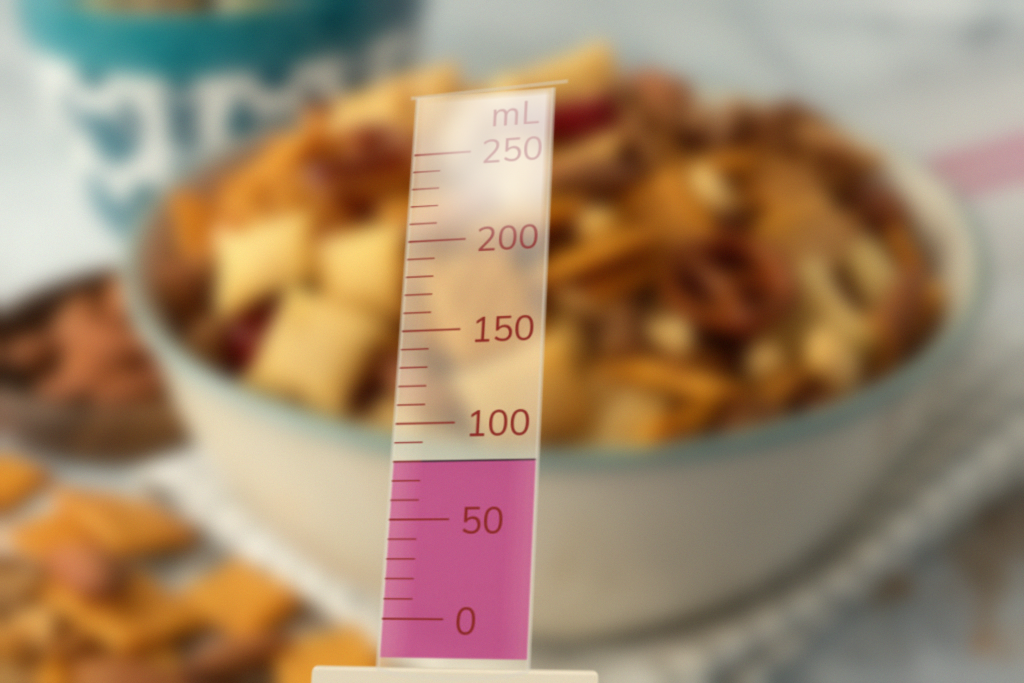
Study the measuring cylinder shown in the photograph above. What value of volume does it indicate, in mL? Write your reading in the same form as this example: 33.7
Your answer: 80
